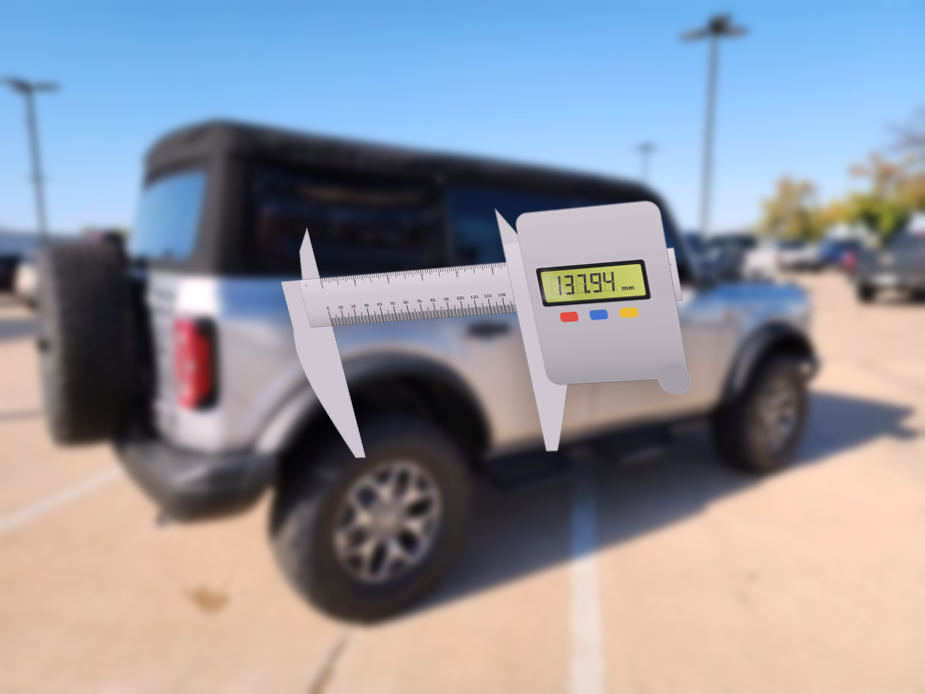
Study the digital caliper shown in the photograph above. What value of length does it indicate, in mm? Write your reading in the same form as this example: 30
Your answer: 137.94
